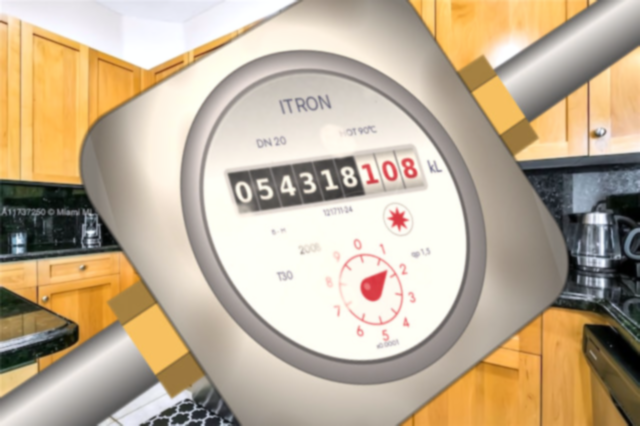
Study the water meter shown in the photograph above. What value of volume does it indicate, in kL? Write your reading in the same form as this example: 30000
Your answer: 54318.1081
